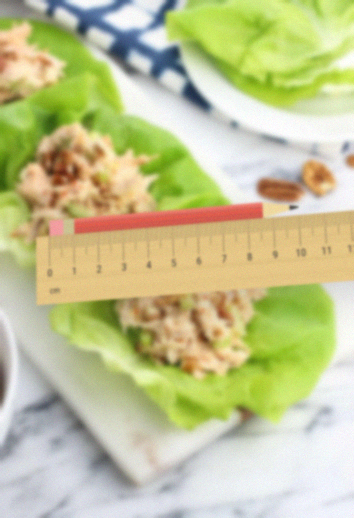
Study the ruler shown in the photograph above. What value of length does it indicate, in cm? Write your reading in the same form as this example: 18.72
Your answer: 10
